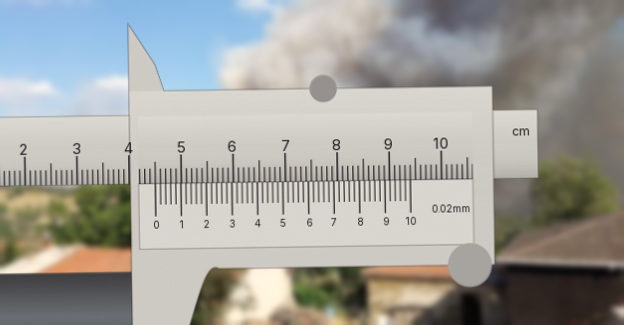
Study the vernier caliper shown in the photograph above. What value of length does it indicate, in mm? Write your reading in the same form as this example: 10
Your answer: 45.0
